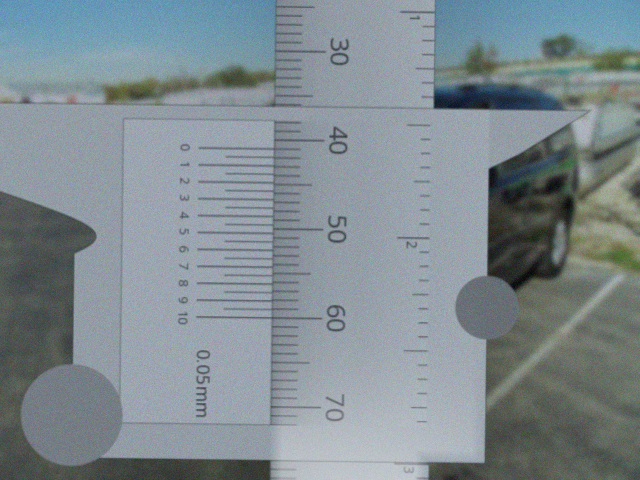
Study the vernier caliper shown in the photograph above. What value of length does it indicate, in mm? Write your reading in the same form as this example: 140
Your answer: 41.0
